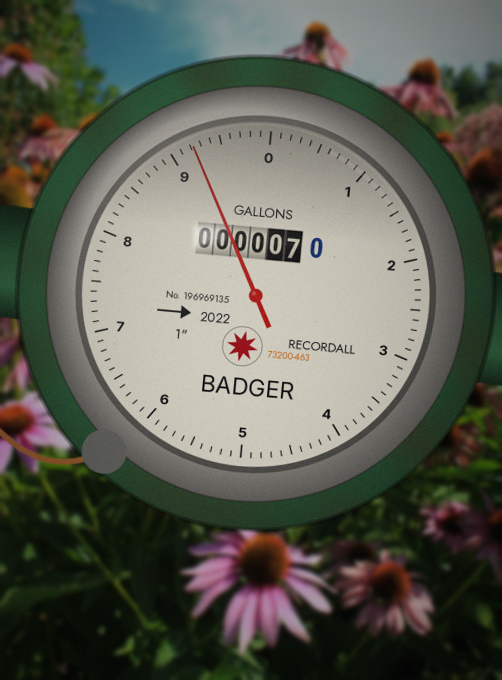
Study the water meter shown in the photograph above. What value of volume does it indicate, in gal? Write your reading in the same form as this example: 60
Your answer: 69.2
